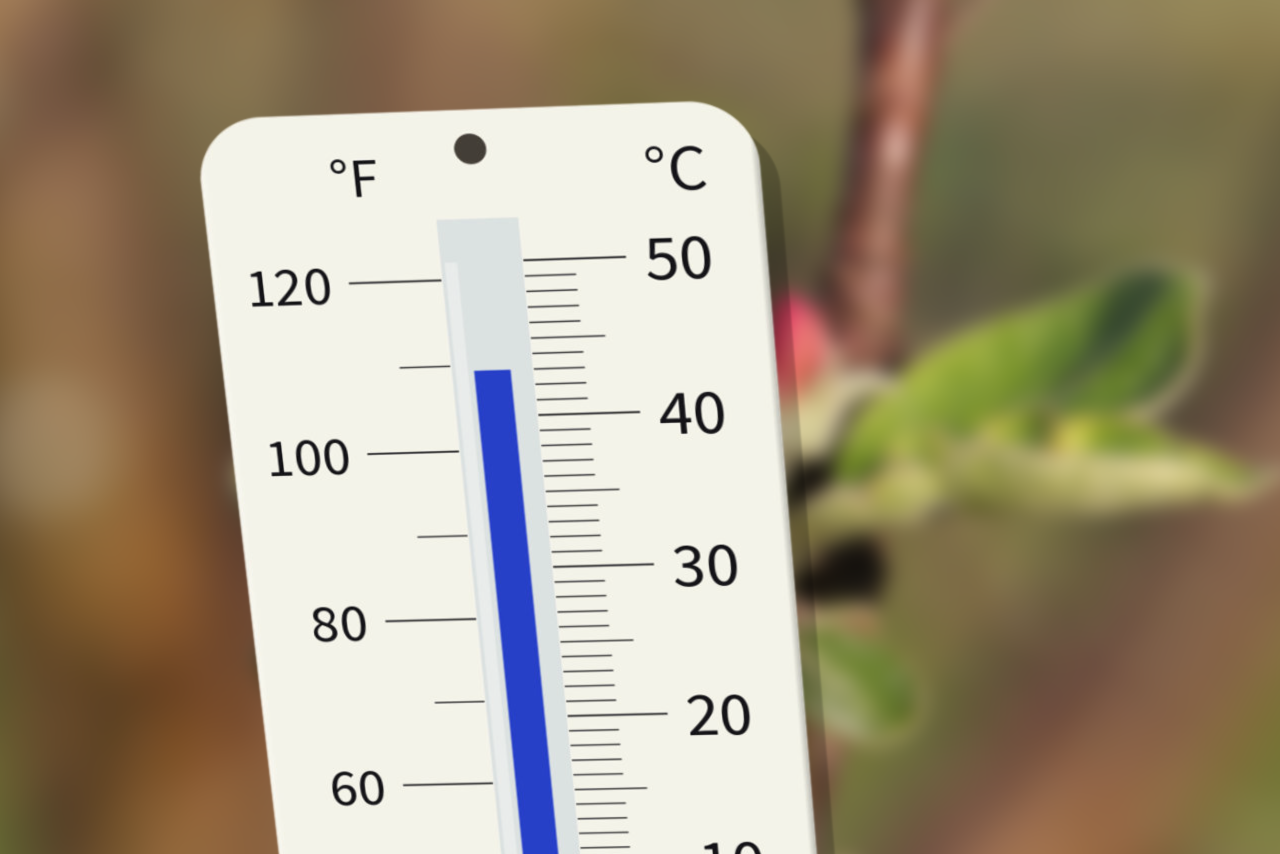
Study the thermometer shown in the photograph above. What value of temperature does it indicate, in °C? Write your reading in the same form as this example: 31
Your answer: 43
